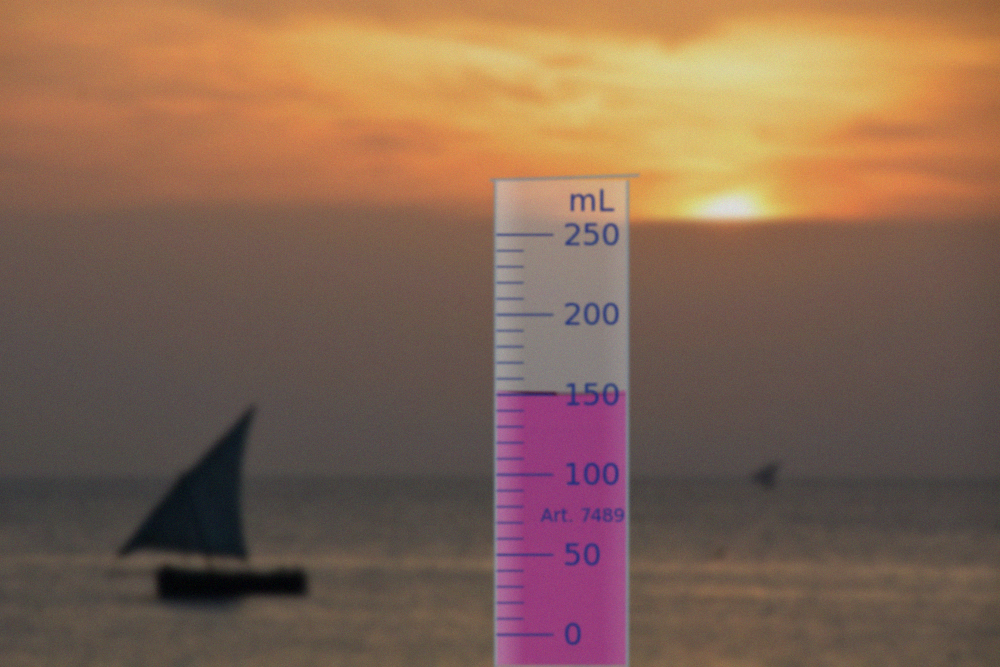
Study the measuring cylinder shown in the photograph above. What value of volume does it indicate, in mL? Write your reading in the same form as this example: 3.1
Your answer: 150
